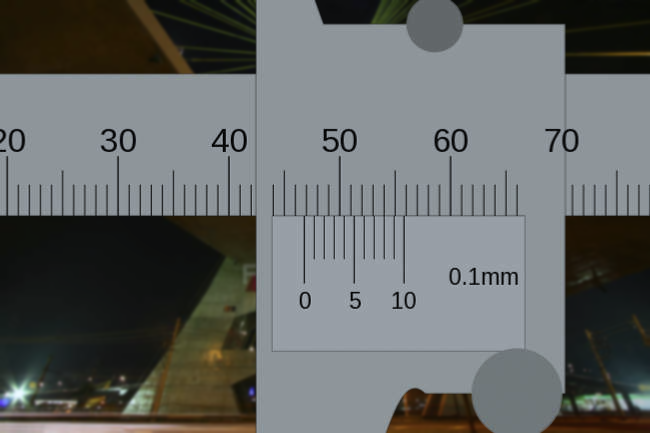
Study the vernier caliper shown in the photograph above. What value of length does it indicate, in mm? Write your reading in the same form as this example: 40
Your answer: 46.8
